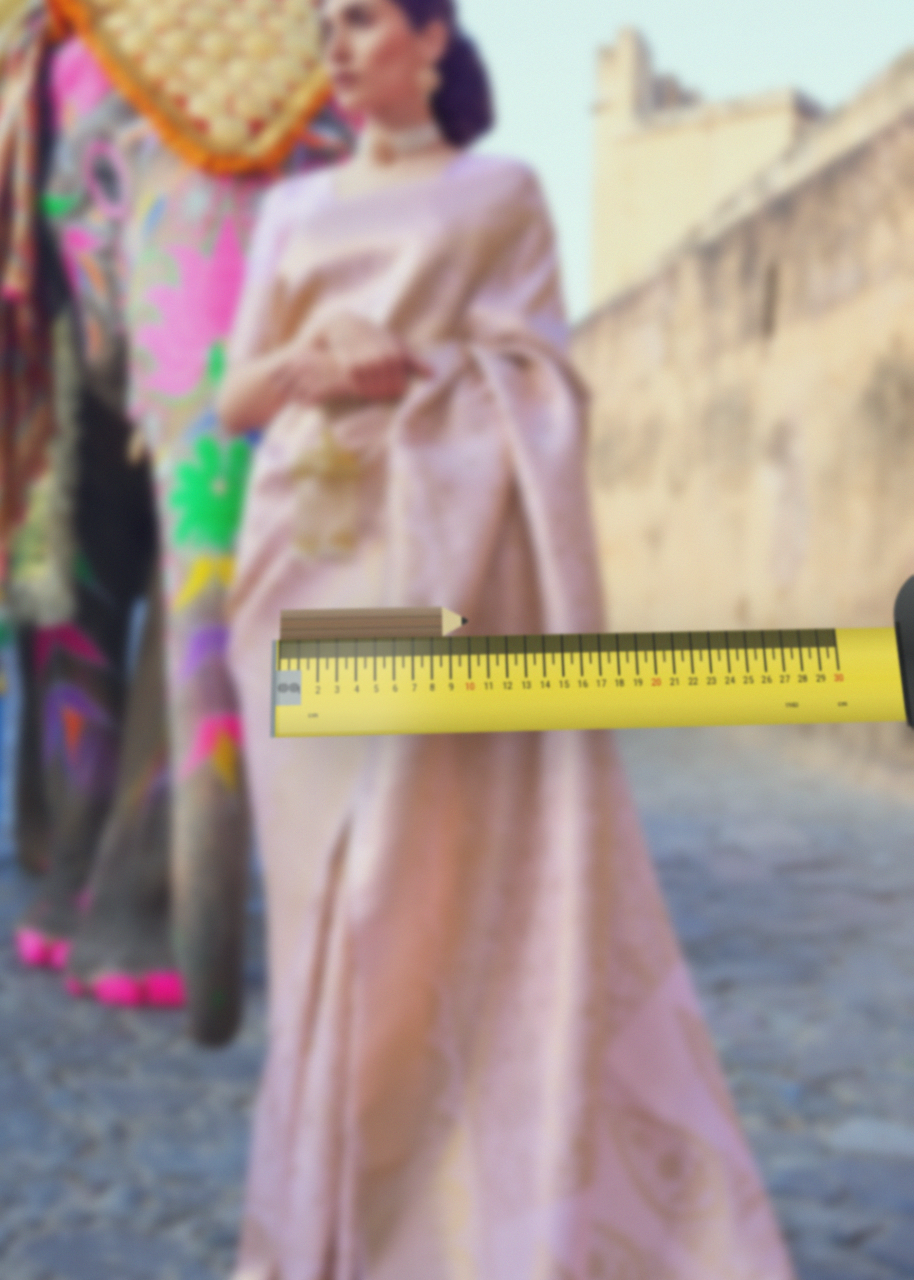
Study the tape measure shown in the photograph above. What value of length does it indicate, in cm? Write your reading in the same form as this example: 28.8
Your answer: 10
